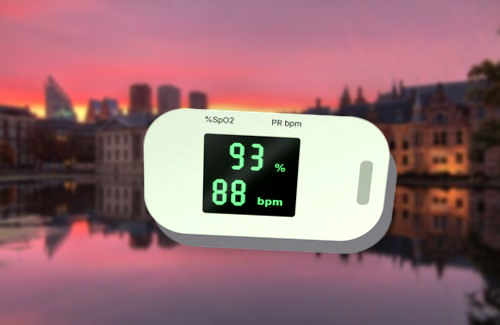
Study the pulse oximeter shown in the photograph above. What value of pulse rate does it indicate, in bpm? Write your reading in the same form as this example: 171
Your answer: 88
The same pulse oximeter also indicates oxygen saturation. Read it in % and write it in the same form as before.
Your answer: 93
